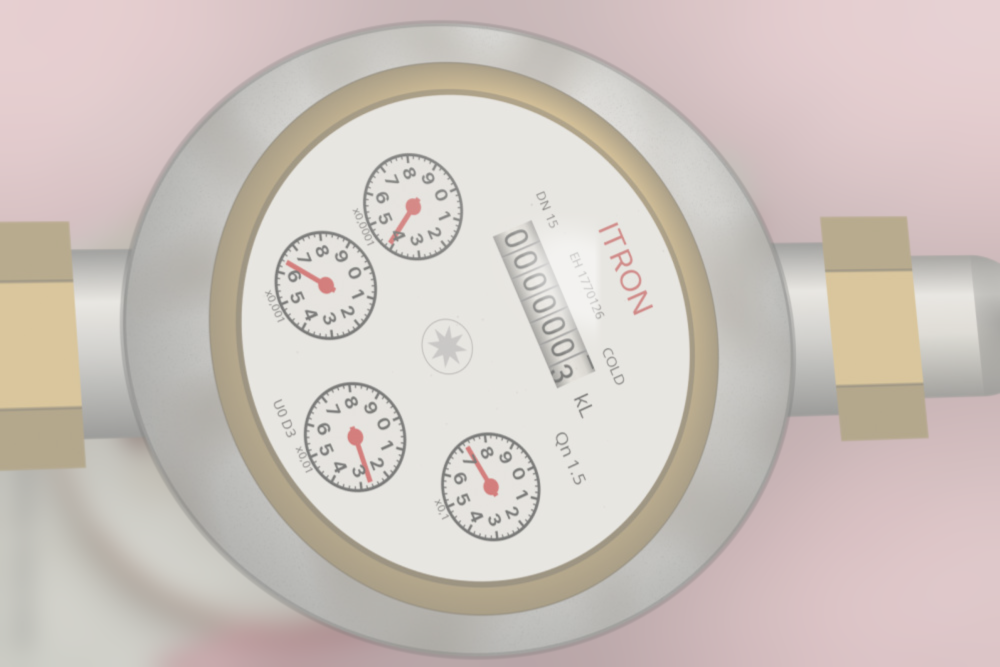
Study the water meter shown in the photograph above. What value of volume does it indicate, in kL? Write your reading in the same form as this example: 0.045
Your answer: 2.7264
